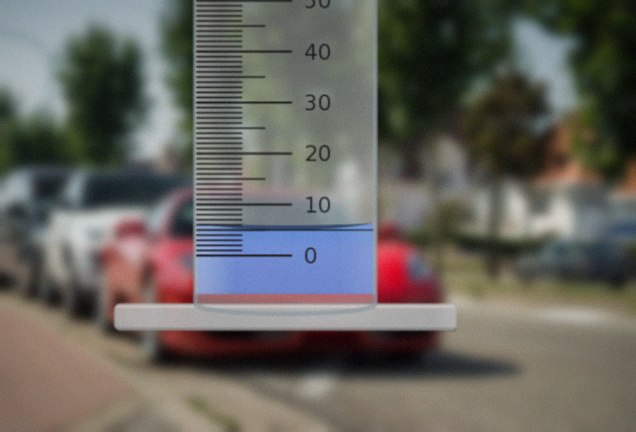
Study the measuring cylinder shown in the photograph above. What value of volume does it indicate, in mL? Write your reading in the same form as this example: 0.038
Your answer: 5
